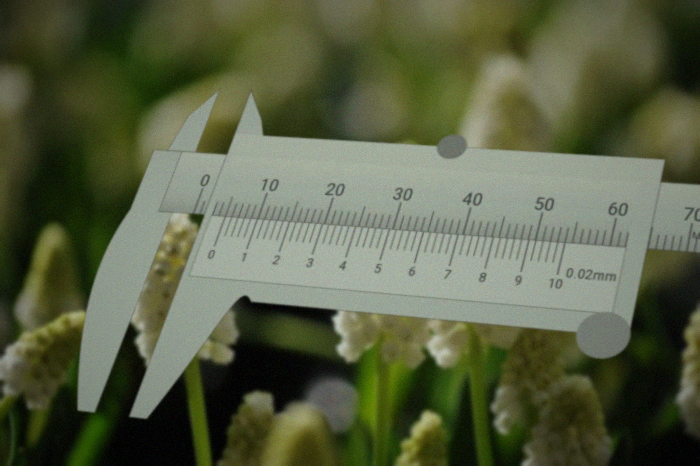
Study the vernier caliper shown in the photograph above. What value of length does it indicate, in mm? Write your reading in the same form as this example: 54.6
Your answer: 5.0
